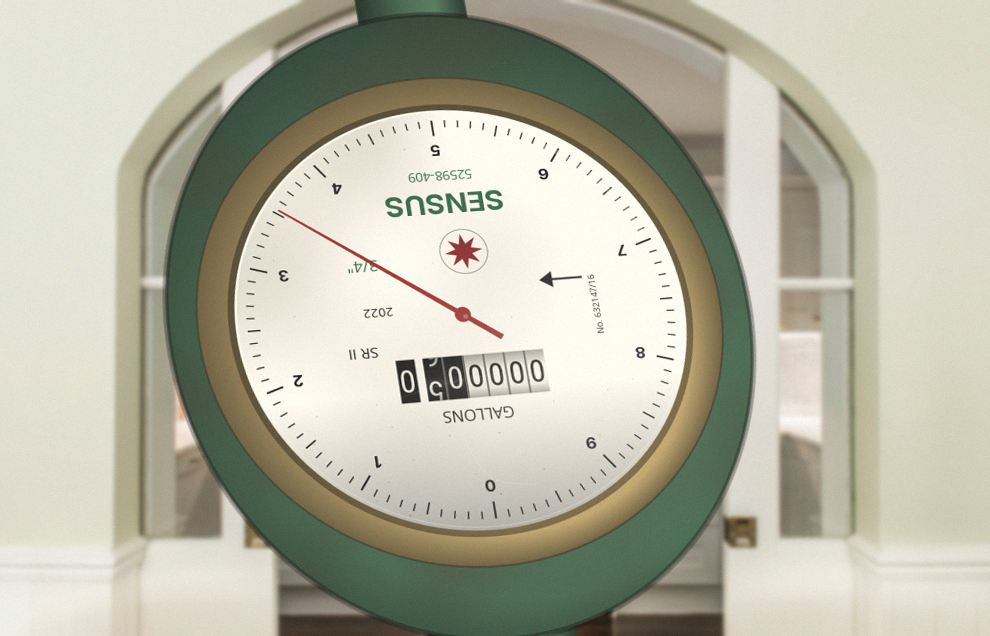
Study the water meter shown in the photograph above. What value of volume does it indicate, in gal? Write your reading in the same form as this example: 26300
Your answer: 53.5
